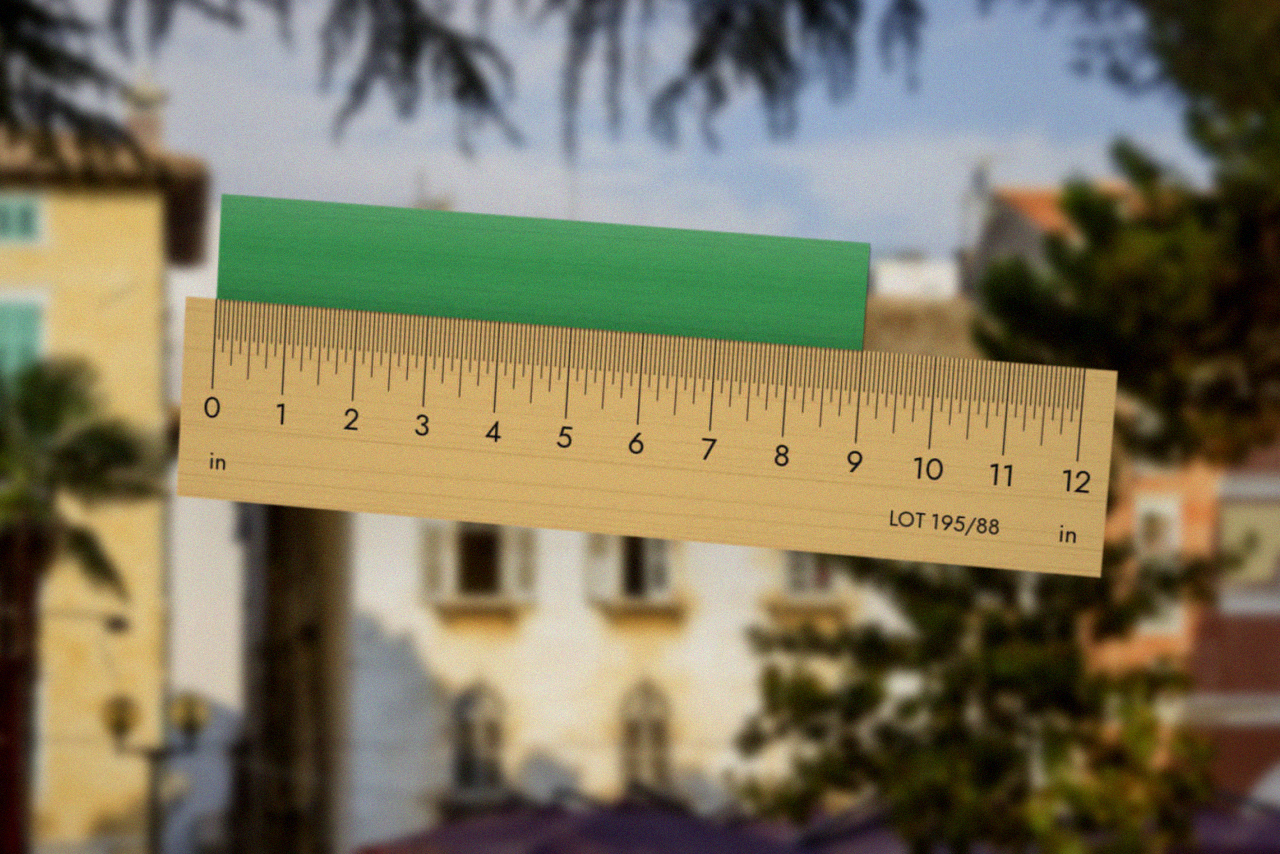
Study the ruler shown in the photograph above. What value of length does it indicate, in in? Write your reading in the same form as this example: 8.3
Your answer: 9
